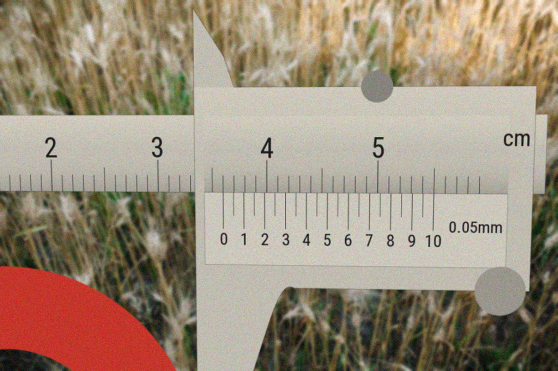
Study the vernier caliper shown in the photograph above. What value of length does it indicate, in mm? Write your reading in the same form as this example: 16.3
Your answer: 36.0
